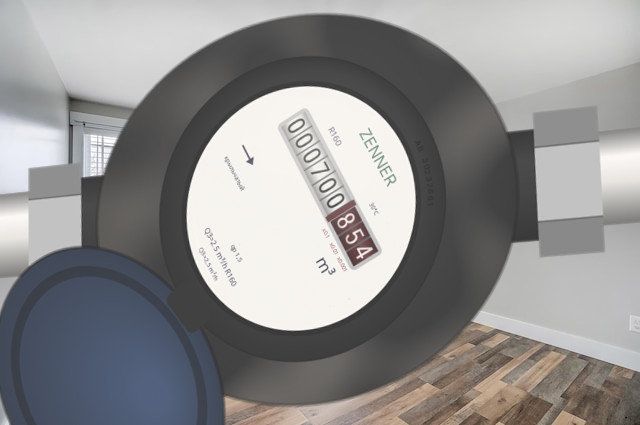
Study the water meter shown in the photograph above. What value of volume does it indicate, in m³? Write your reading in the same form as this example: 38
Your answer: 700.854
